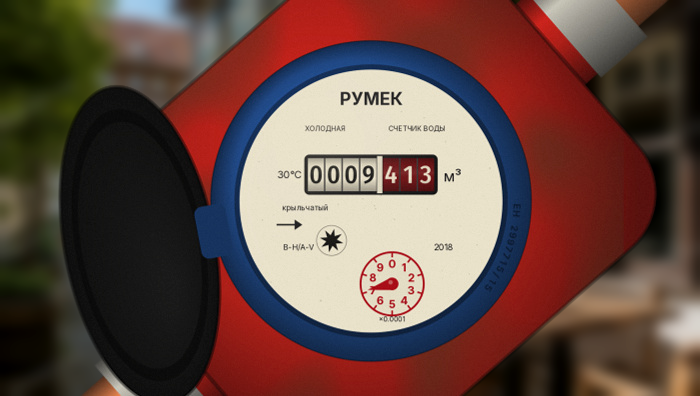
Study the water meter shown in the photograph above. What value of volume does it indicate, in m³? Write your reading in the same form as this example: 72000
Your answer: 9.4137
